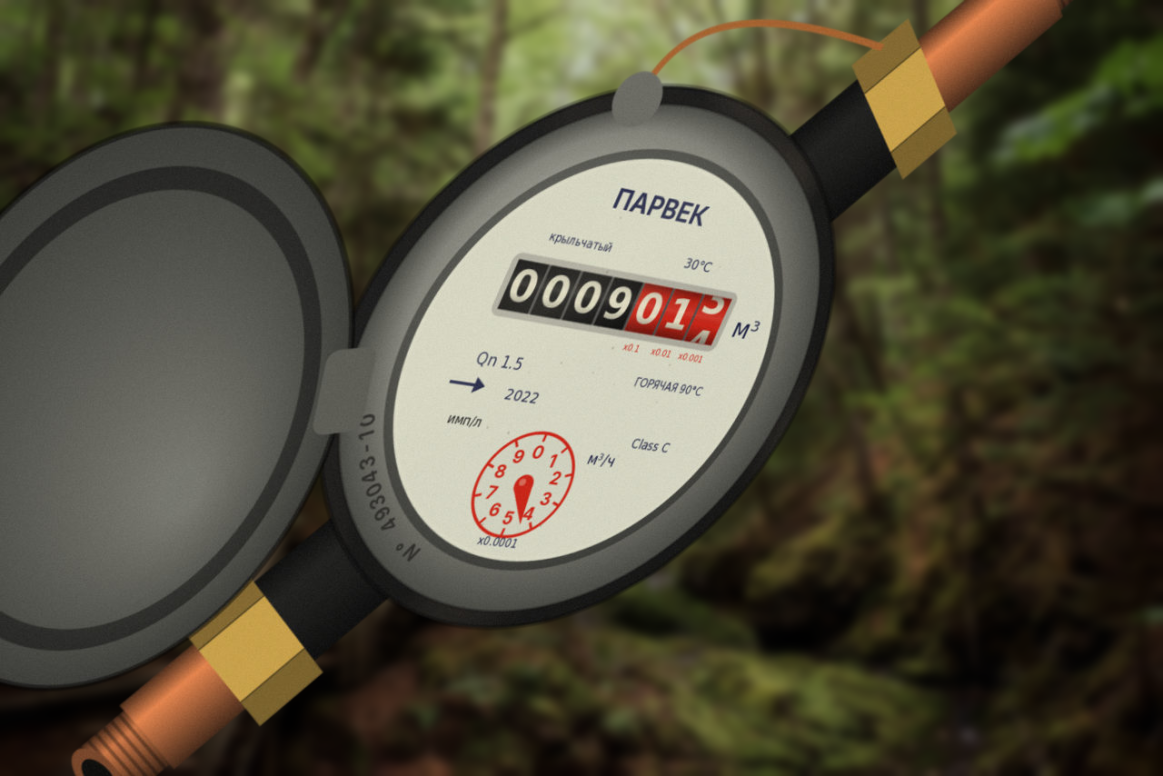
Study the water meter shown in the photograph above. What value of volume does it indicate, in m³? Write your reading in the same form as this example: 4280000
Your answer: 9.0134
